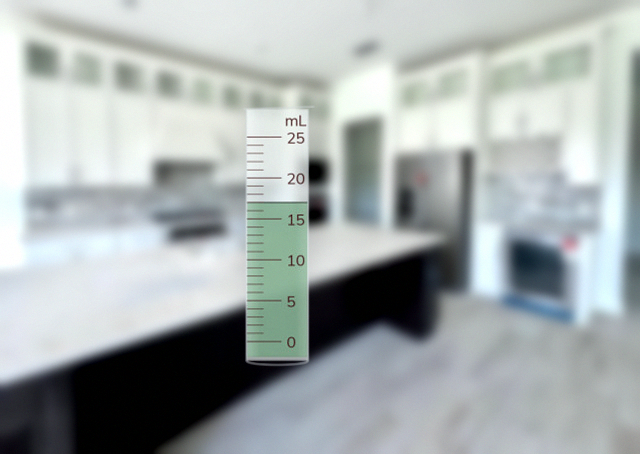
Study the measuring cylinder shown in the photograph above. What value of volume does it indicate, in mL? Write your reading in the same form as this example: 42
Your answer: 17
